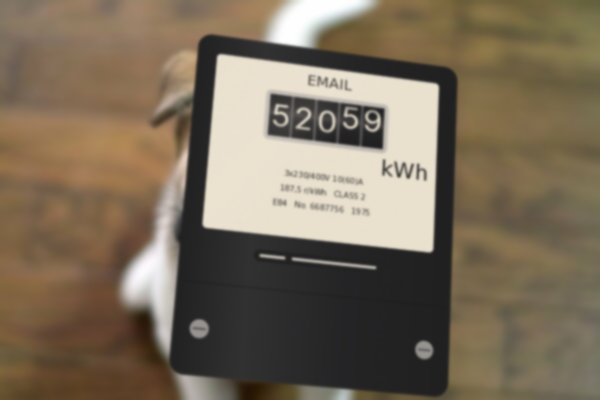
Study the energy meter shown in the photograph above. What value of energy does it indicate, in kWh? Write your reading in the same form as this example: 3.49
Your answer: 52059
